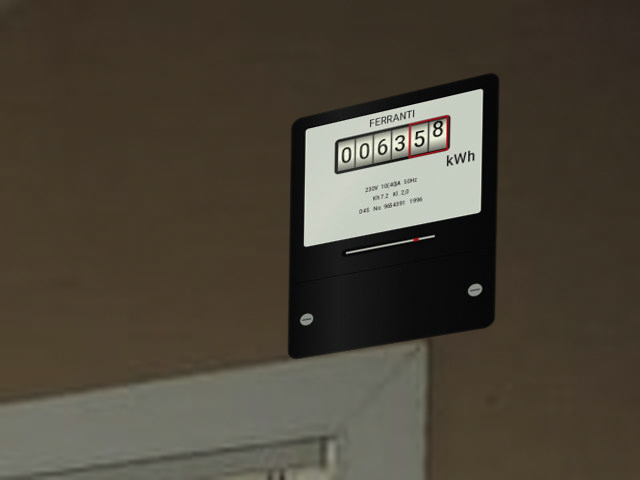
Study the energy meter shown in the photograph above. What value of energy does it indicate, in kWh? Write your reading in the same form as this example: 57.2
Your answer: 63.58
